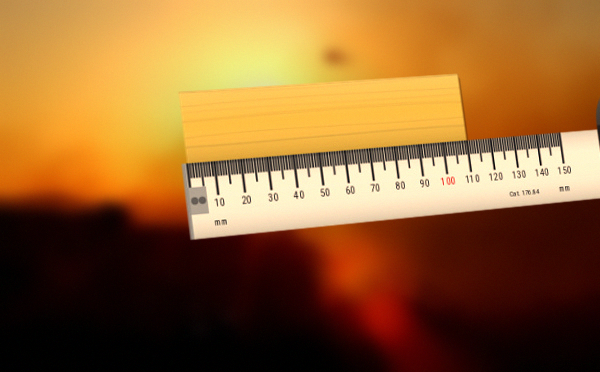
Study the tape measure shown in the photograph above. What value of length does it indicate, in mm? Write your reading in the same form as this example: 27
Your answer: 110
